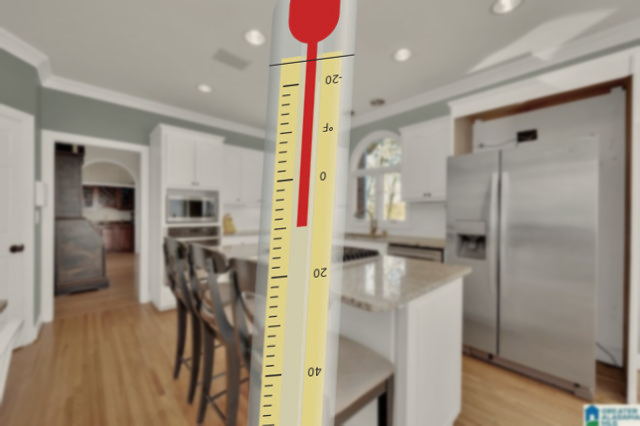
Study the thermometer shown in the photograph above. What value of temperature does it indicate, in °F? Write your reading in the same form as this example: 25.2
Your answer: 10
